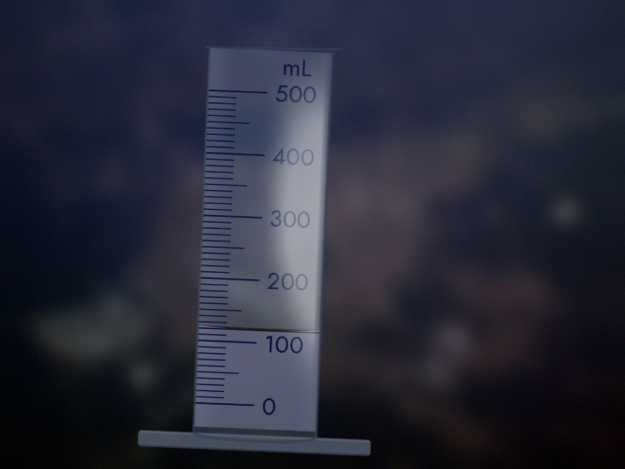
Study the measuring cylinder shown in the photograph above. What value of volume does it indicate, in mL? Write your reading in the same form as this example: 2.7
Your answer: 120
